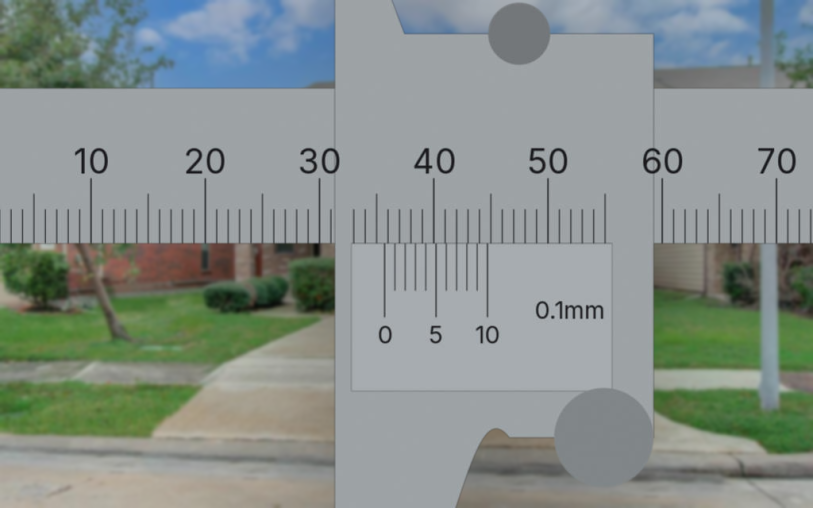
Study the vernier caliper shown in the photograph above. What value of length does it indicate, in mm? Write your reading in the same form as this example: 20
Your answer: 35.7
